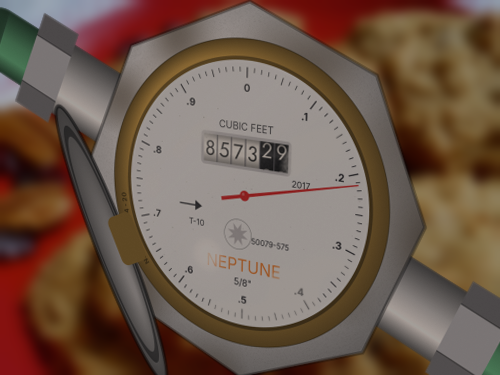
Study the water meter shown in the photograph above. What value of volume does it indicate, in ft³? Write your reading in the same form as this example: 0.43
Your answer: 857329.21
